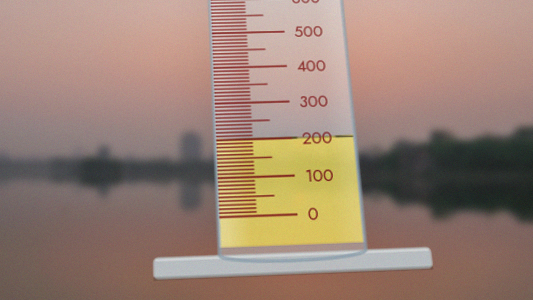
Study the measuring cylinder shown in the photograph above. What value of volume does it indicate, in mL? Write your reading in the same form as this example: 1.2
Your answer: 200
